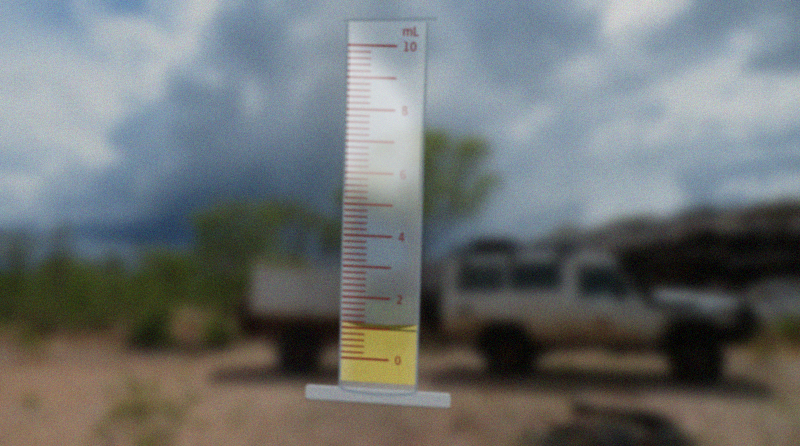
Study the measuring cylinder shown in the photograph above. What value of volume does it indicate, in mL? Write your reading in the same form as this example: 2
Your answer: 1
